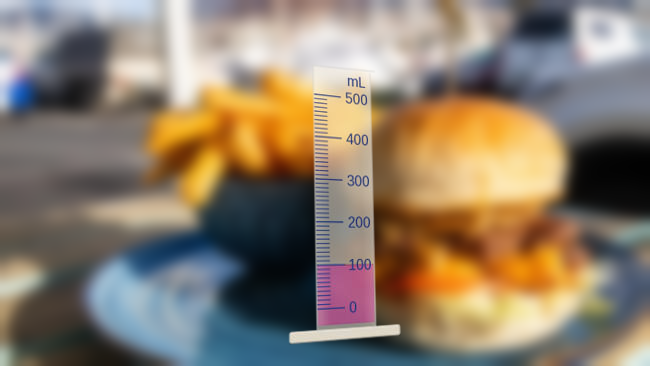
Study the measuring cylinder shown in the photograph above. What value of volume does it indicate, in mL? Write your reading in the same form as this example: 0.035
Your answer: 100
